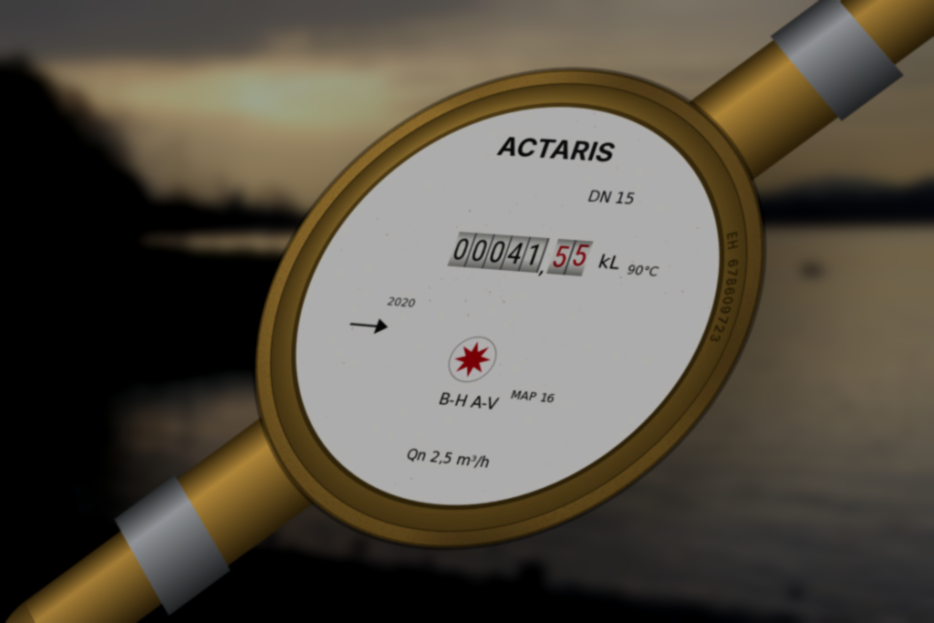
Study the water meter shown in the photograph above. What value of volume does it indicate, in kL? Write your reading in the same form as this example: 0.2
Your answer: 41.55
